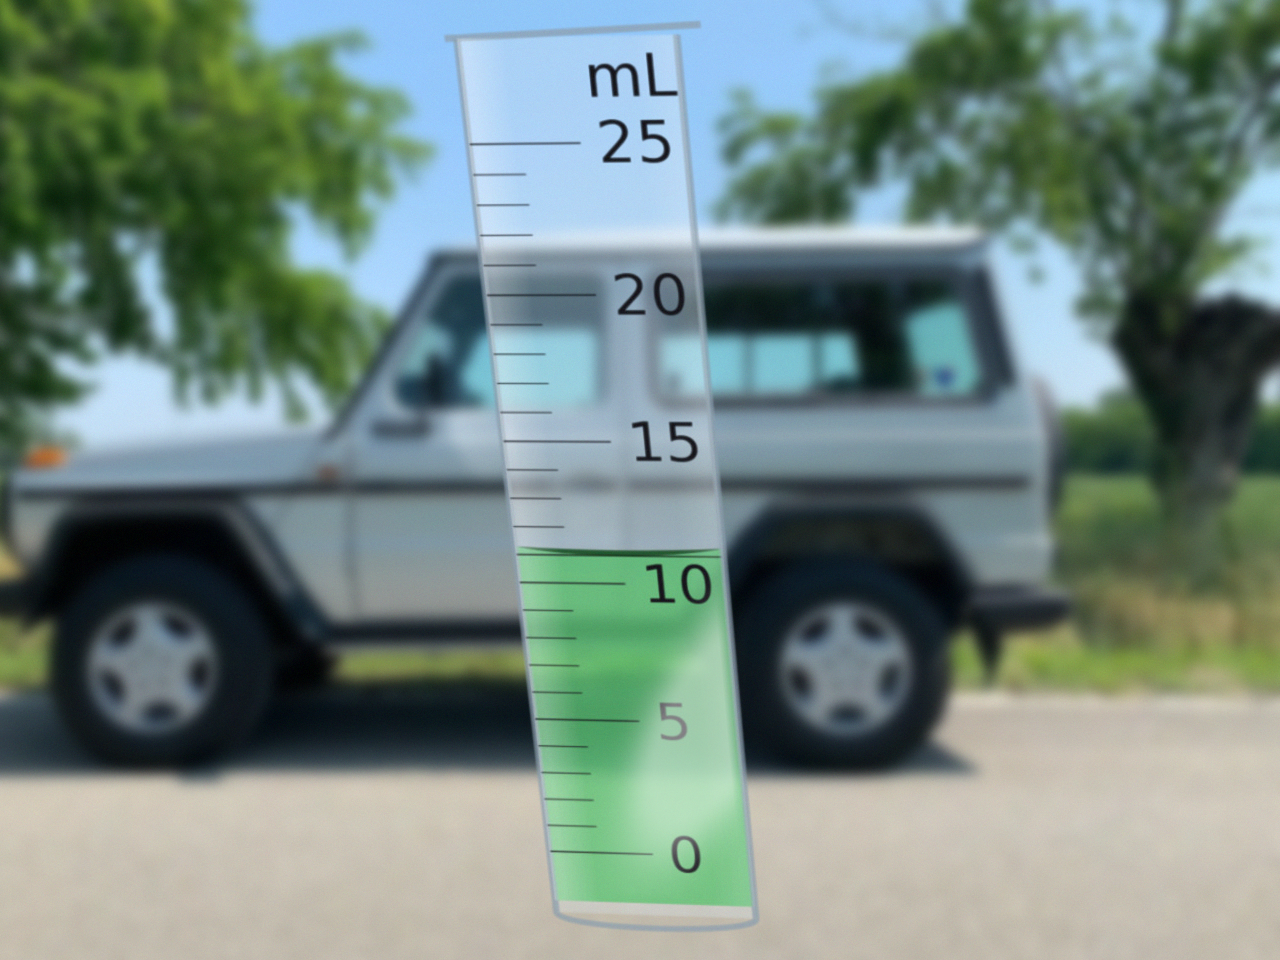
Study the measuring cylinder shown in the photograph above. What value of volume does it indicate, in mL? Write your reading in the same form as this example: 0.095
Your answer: 11
